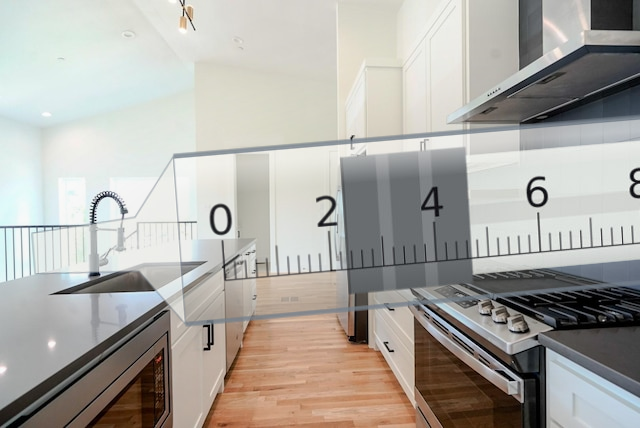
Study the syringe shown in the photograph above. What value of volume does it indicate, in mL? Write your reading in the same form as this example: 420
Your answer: 2.3
